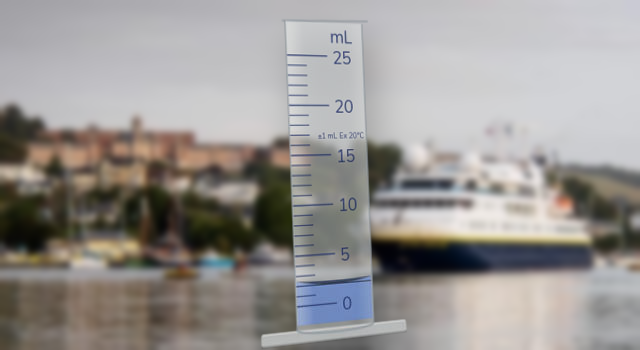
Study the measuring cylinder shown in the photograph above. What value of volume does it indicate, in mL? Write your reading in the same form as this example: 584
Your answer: 2
